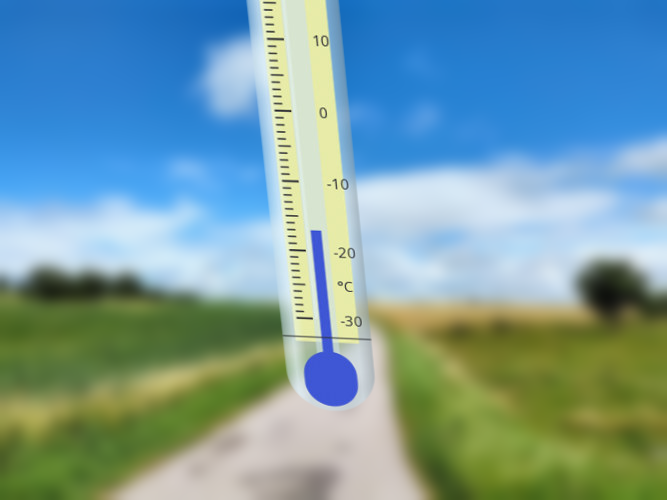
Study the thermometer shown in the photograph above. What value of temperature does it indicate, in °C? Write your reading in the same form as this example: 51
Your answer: -17
